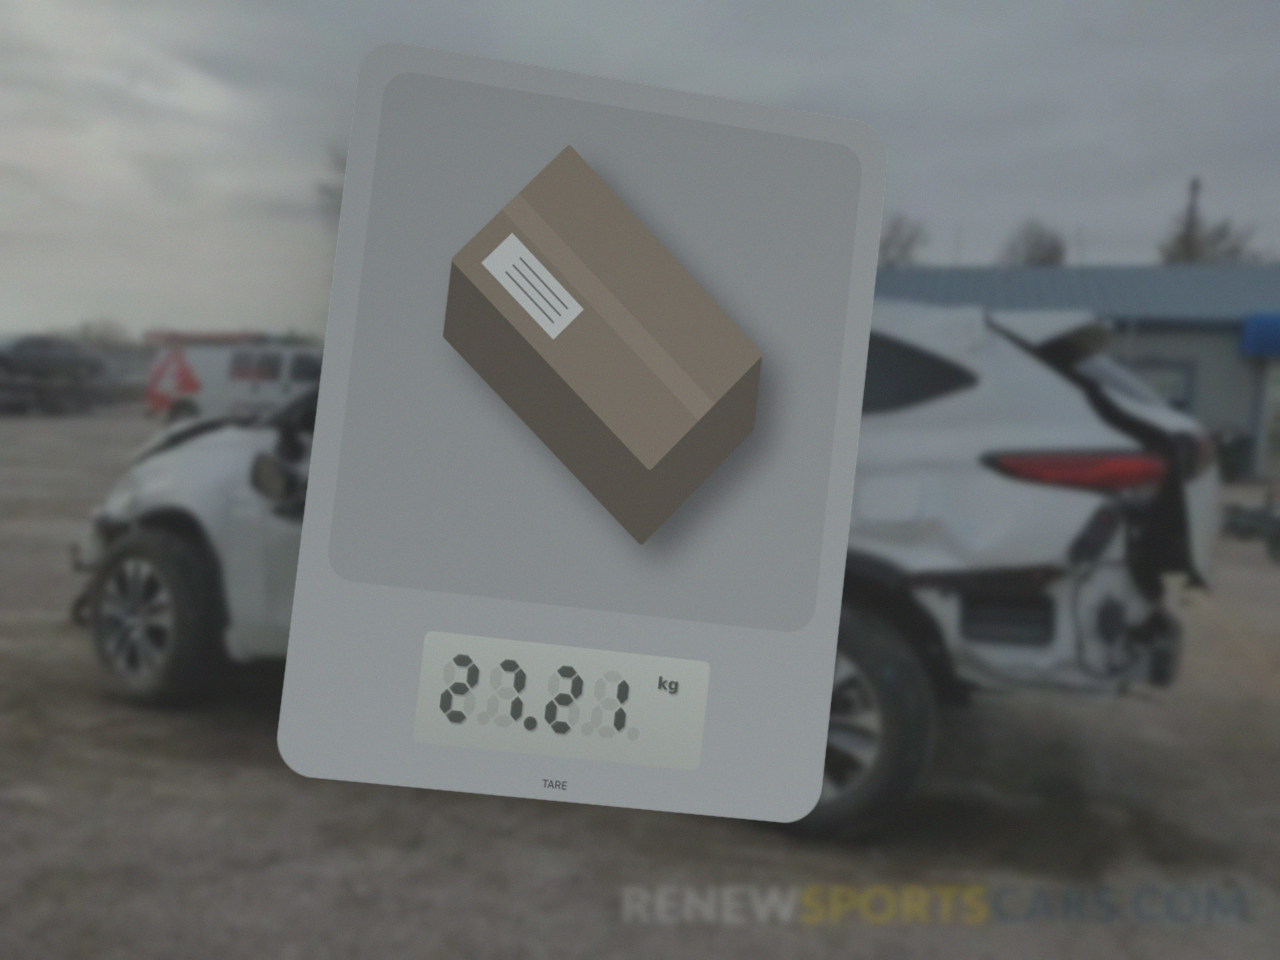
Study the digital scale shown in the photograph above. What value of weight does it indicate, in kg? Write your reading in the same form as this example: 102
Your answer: 27.21
